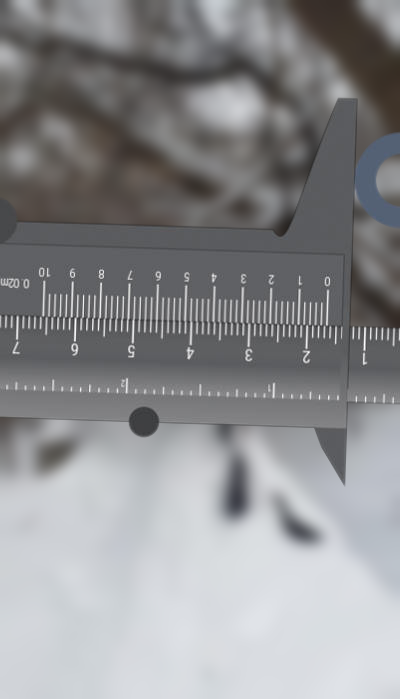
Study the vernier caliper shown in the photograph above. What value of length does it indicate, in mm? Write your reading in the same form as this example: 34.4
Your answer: 16.6
